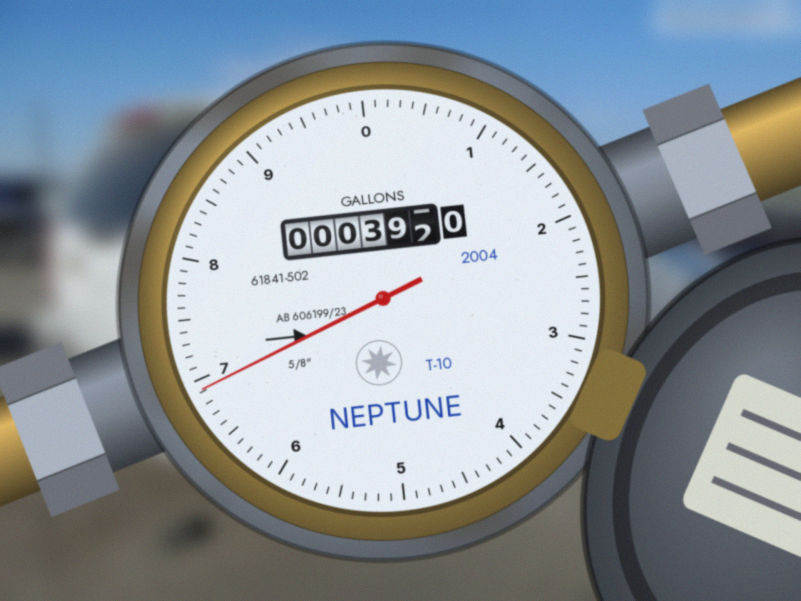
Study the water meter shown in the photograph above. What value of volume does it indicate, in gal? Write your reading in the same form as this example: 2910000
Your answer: 3916.9
